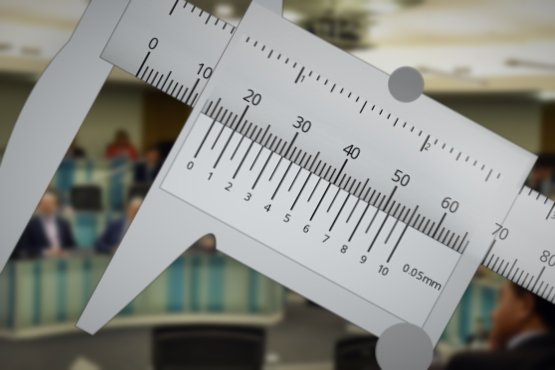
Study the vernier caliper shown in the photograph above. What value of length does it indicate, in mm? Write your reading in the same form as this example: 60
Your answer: 16.0
